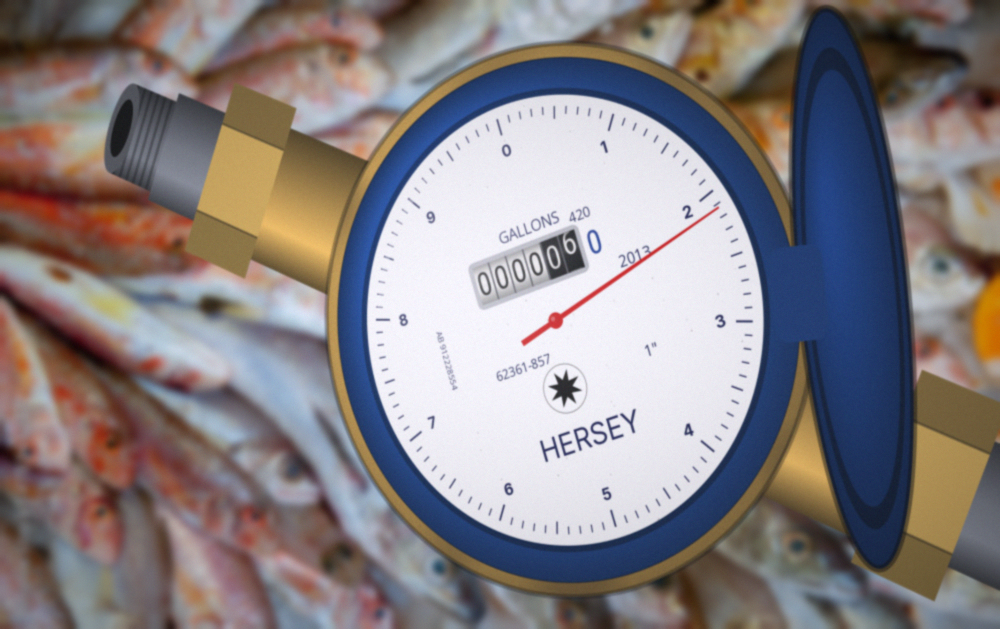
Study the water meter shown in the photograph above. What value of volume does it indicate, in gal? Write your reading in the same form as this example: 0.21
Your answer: 62.1
